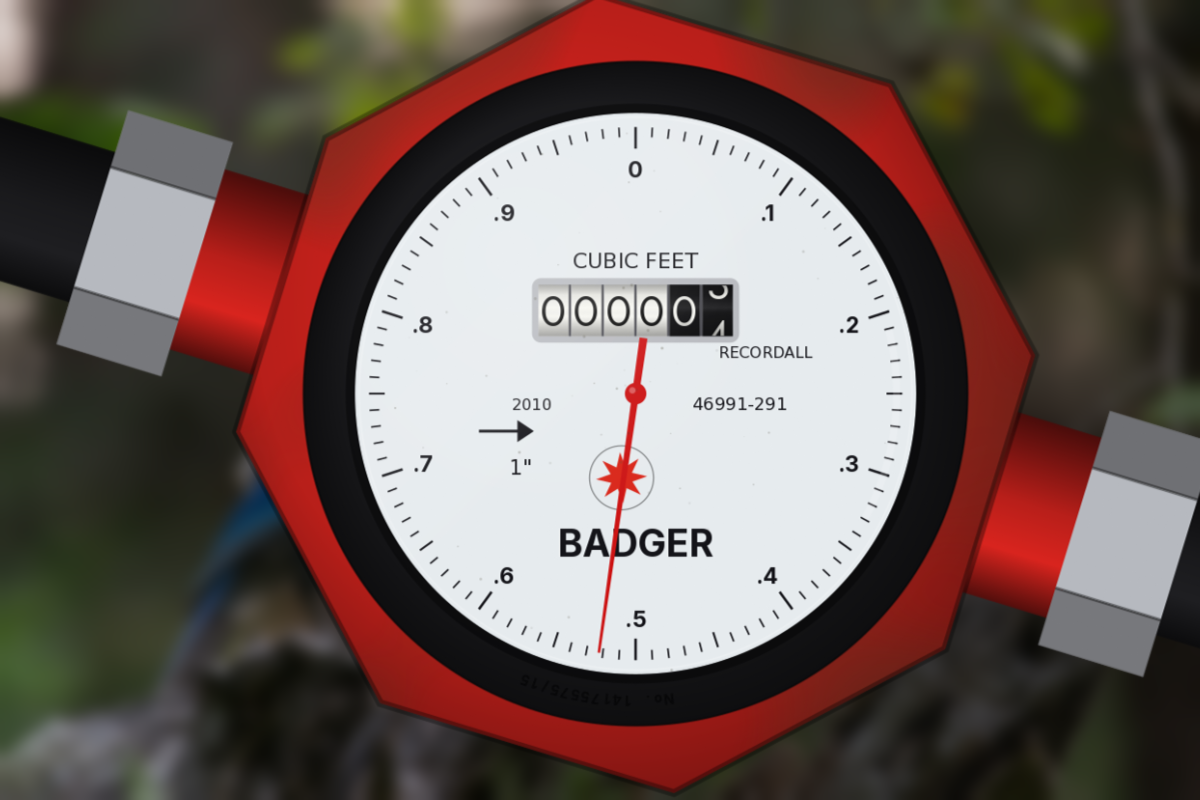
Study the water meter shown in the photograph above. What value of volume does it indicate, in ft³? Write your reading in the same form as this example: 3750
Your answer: 3.52
